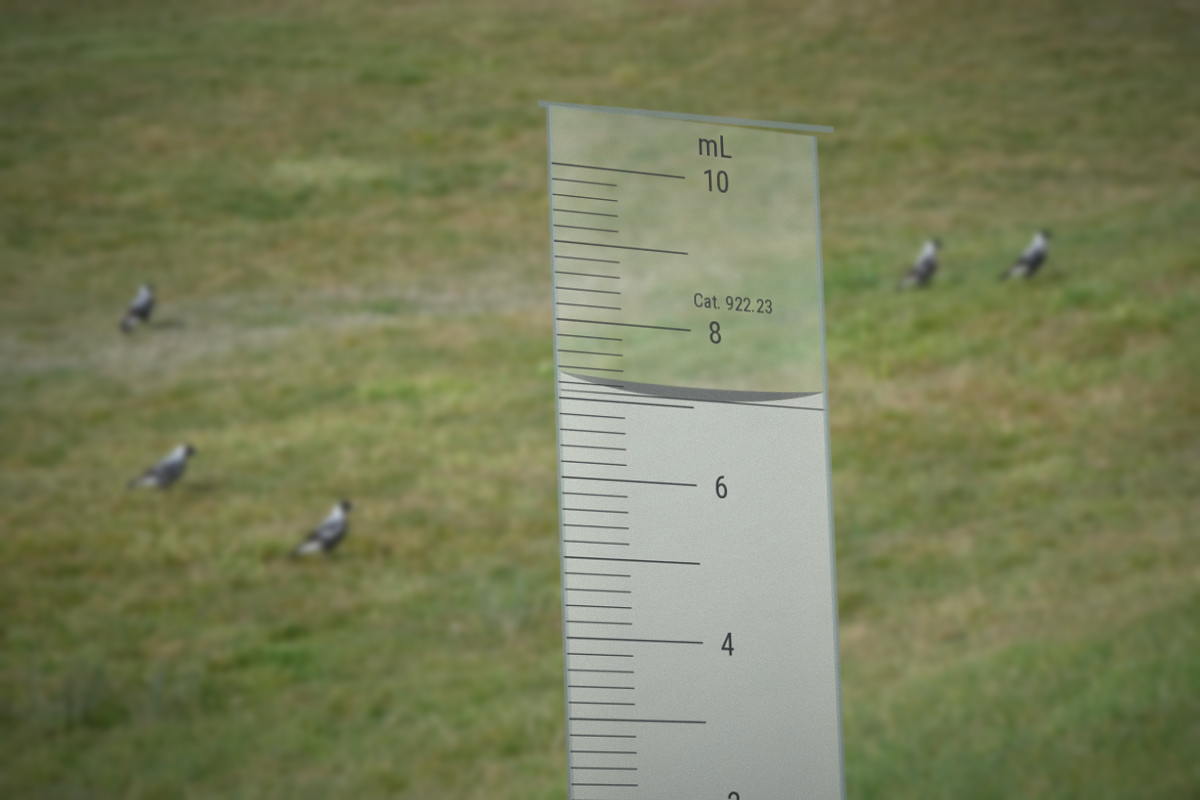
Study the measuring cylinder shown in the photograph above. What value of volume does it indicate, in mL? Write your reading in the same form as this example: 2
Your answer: 7.1
